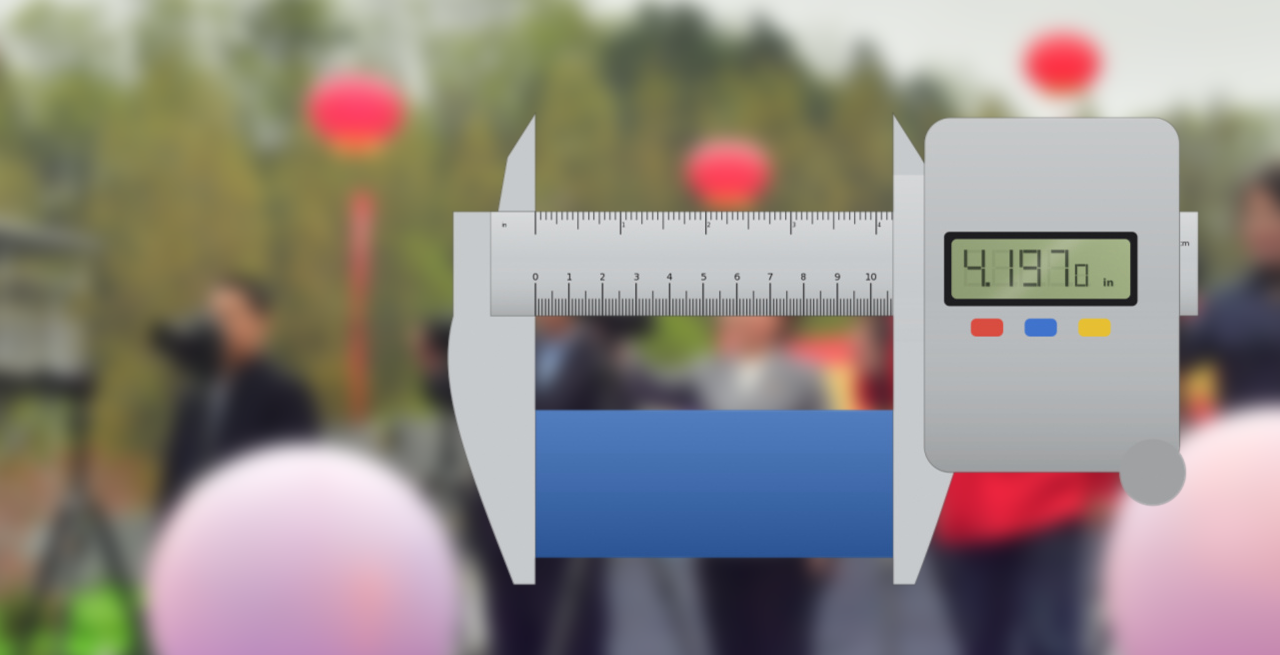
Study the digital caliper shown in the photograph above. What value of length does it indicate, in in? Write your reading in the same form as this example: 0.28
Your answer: 4.1970
